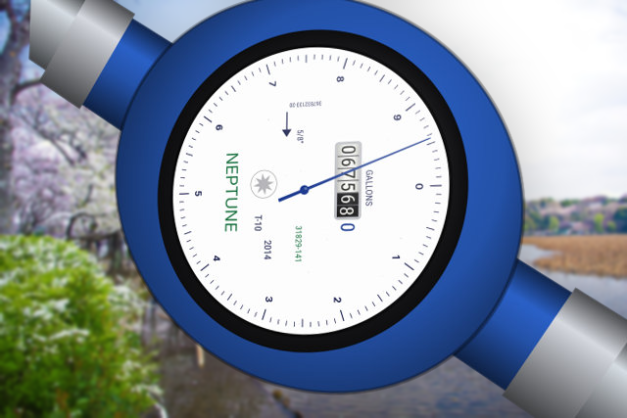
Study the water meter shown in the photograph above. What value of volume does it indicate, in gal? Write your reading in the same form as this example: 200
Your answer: 675679.4
